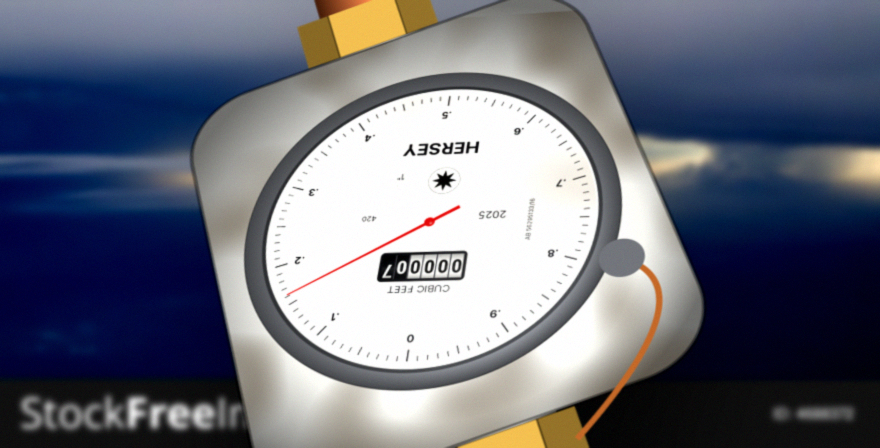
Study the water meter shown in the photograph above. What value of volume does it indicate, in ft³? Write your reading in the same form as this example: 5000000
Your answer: 7.16
